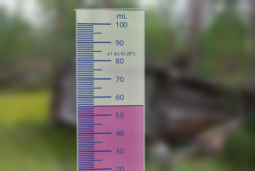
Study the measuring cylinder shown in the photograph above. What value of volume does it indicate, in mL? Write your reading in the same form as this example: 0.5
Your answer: 55
